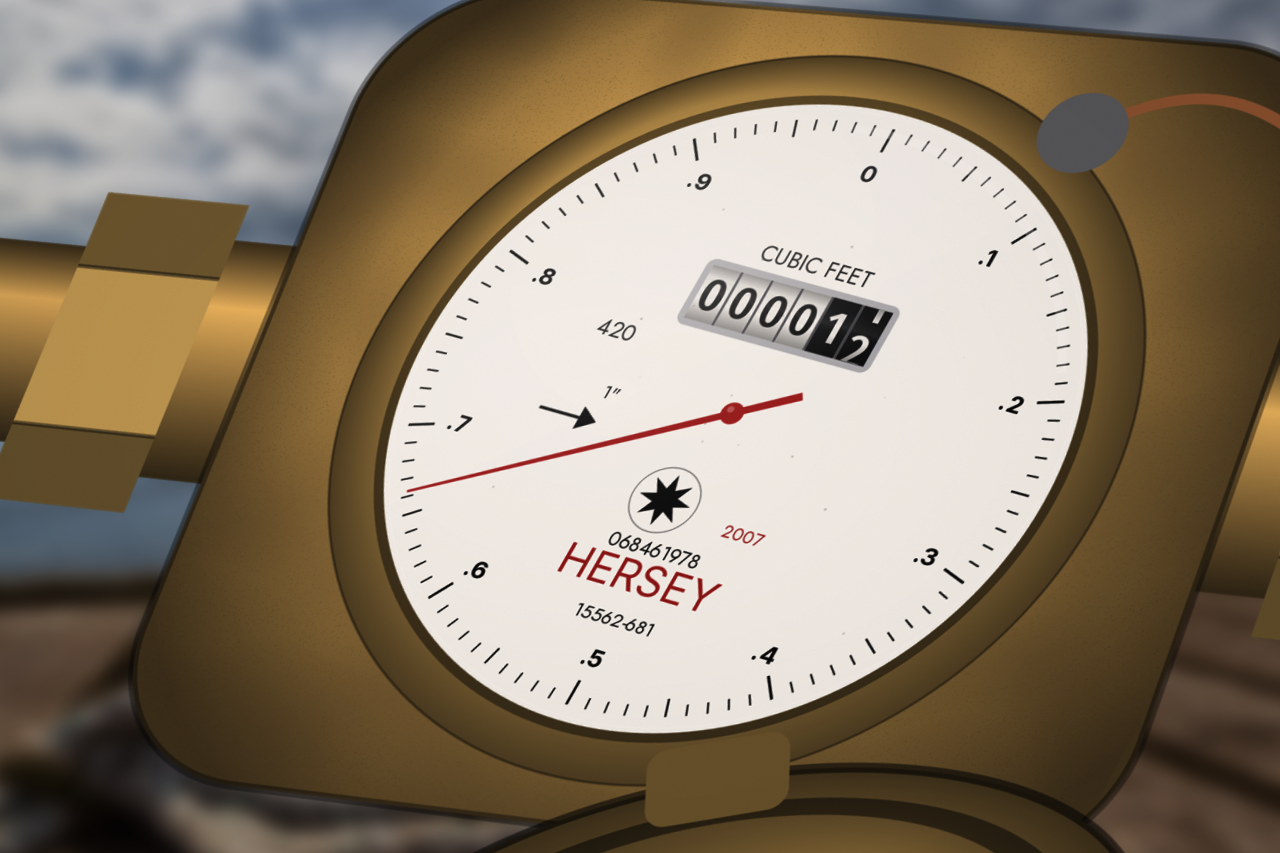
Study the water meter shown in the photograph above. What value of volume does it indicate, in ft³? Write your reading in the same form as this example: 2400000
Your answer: 11.66
